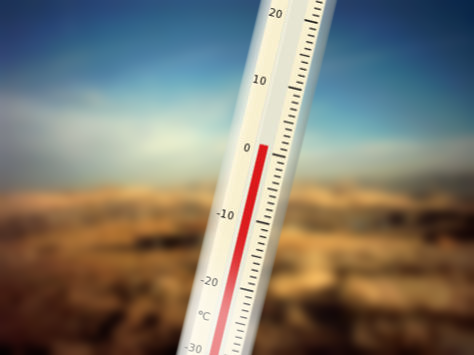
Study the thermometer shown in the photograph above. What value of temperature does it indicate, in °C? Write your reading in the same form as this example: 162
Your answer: 1
